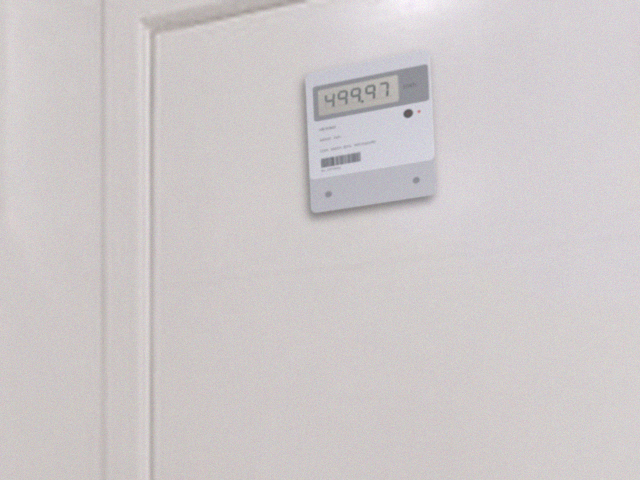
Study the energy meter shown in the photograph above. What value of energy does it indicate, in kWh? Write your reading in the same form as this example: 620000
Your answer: 499.97
